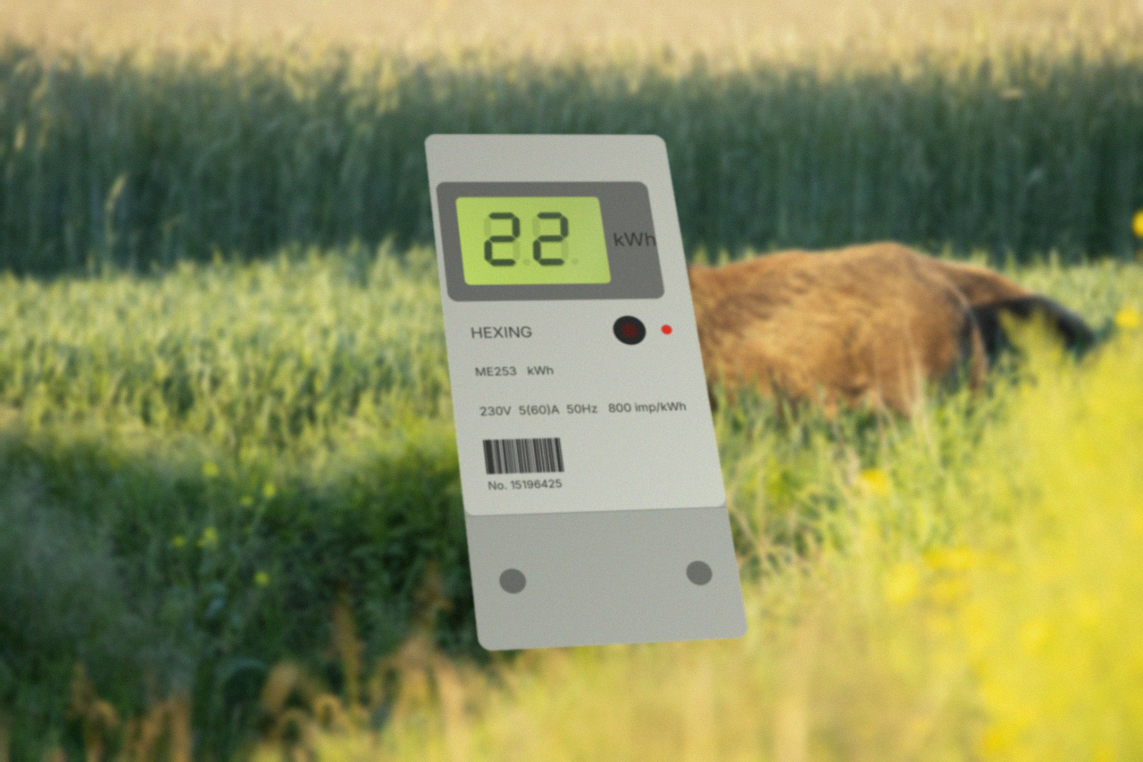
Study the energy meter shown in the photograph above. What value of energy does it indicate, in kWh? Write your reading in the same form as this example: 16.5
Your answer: 22
